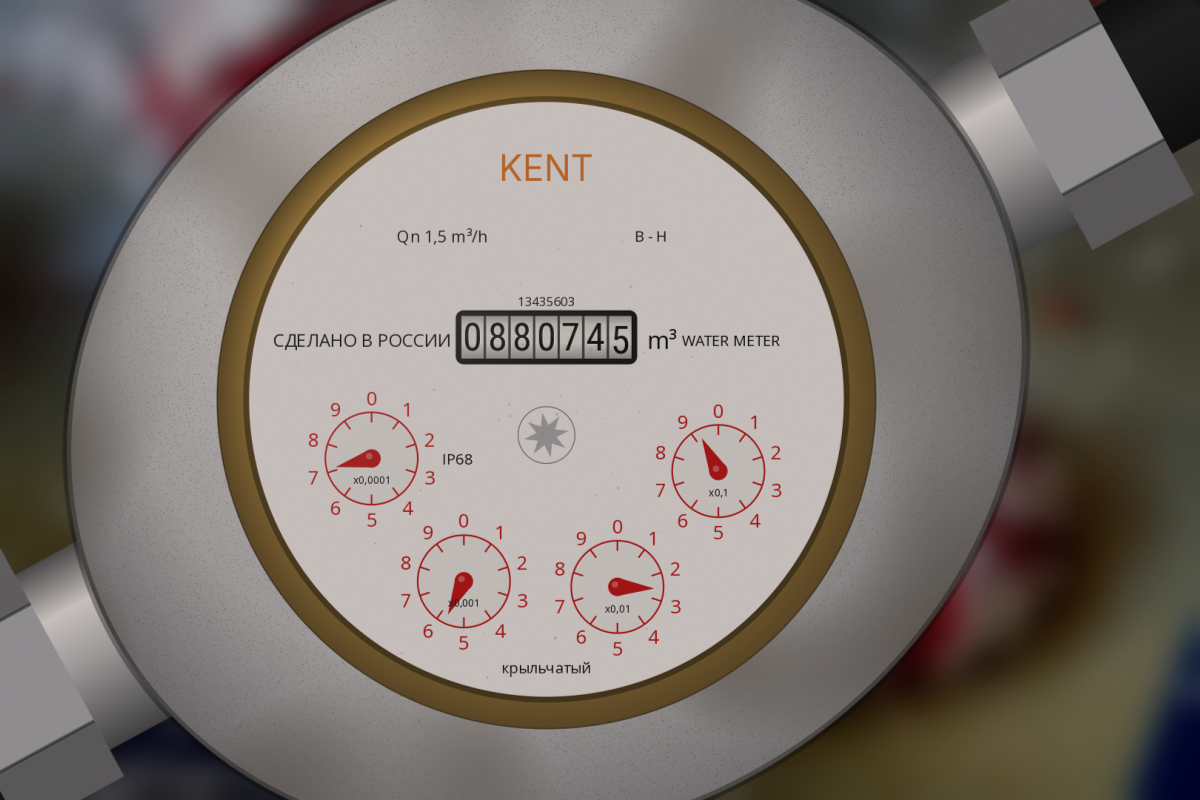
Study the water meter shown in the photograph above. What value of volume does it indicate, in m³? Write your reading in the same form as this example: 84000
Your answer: 880744.9257
